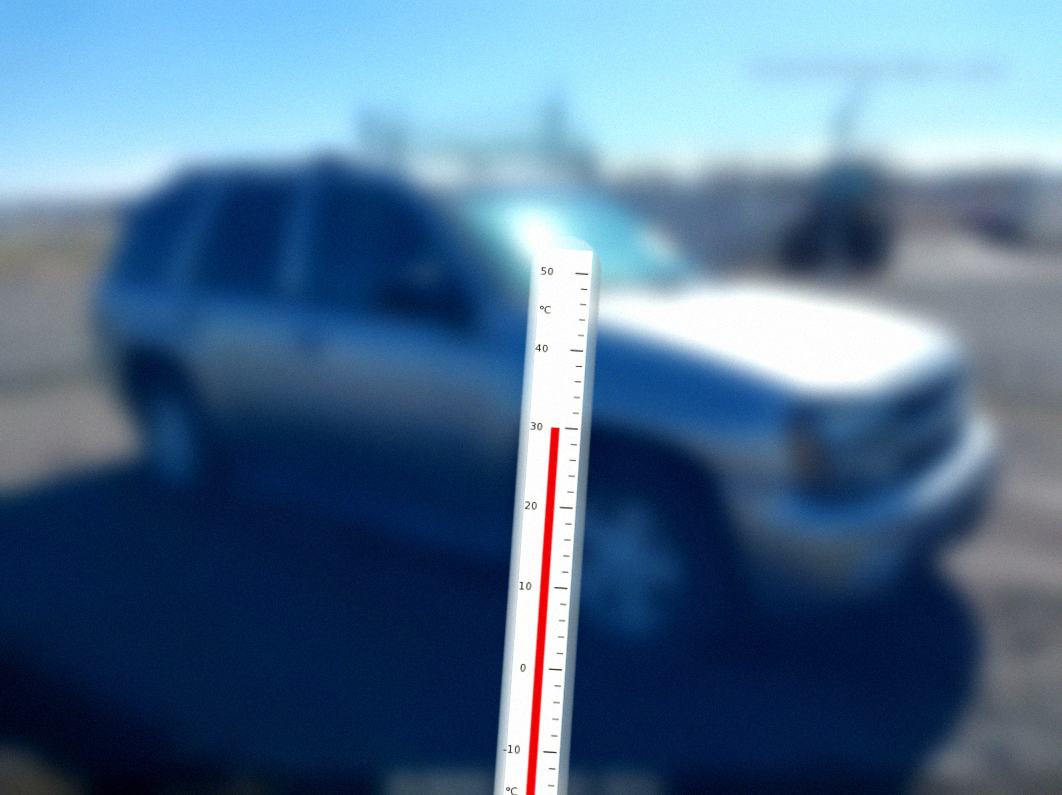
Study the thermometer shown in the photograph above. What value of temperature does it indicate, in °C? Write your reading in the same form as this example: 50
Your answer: 30
